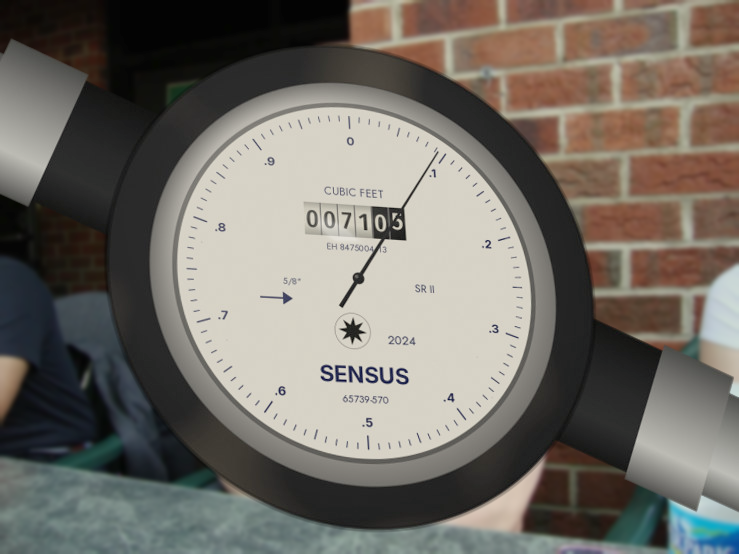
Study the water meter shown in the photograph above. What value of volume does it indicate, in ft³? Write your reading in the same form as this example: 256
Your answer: 7105.09
